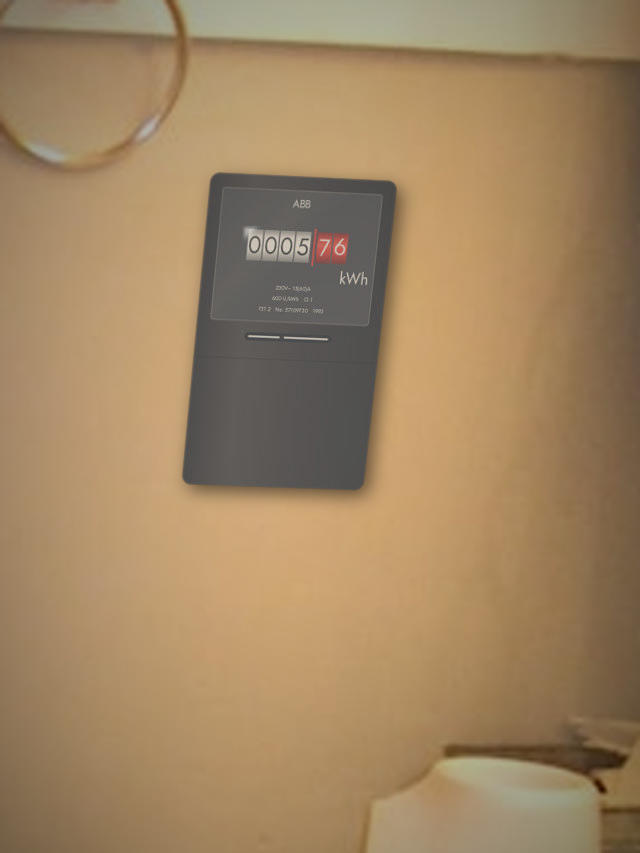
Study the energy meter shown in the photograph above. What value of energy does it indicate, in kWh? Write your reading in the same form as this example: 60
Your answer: 5.76
